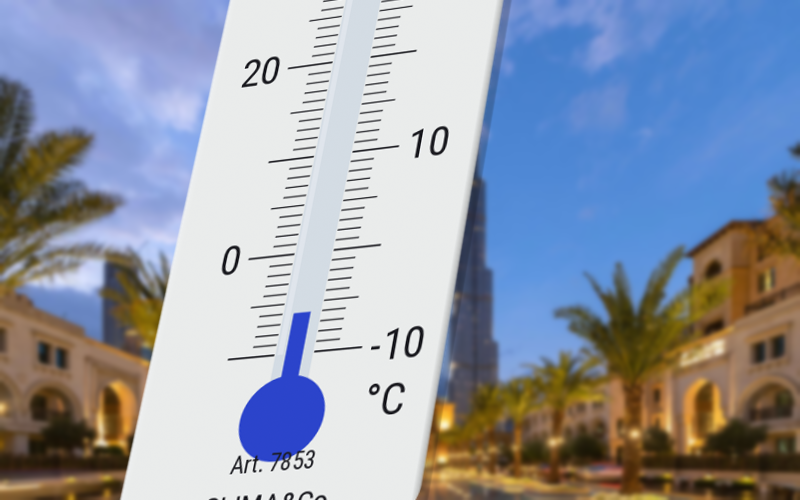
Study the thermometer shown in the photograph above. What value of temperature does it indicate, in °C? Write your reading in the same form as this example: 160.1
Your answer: -6
